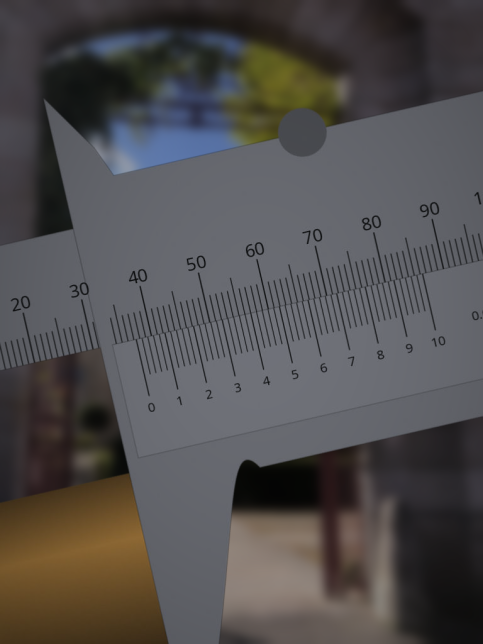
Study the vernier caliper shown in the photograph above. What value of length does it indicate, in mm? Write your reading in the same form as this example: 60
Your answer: 37.4
